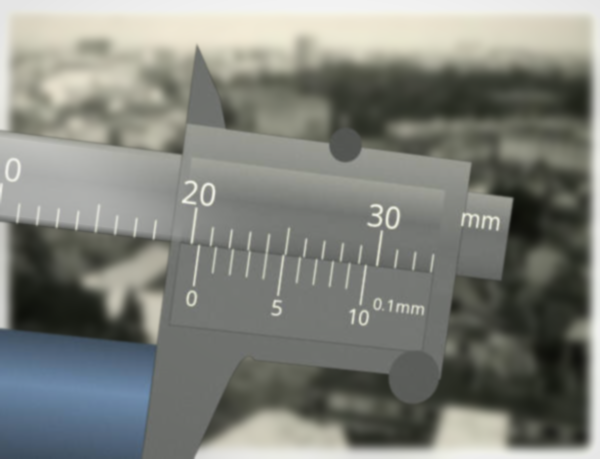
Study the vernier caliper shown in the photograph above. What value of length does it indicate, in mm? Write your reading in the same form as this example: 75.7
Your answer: 20.4
